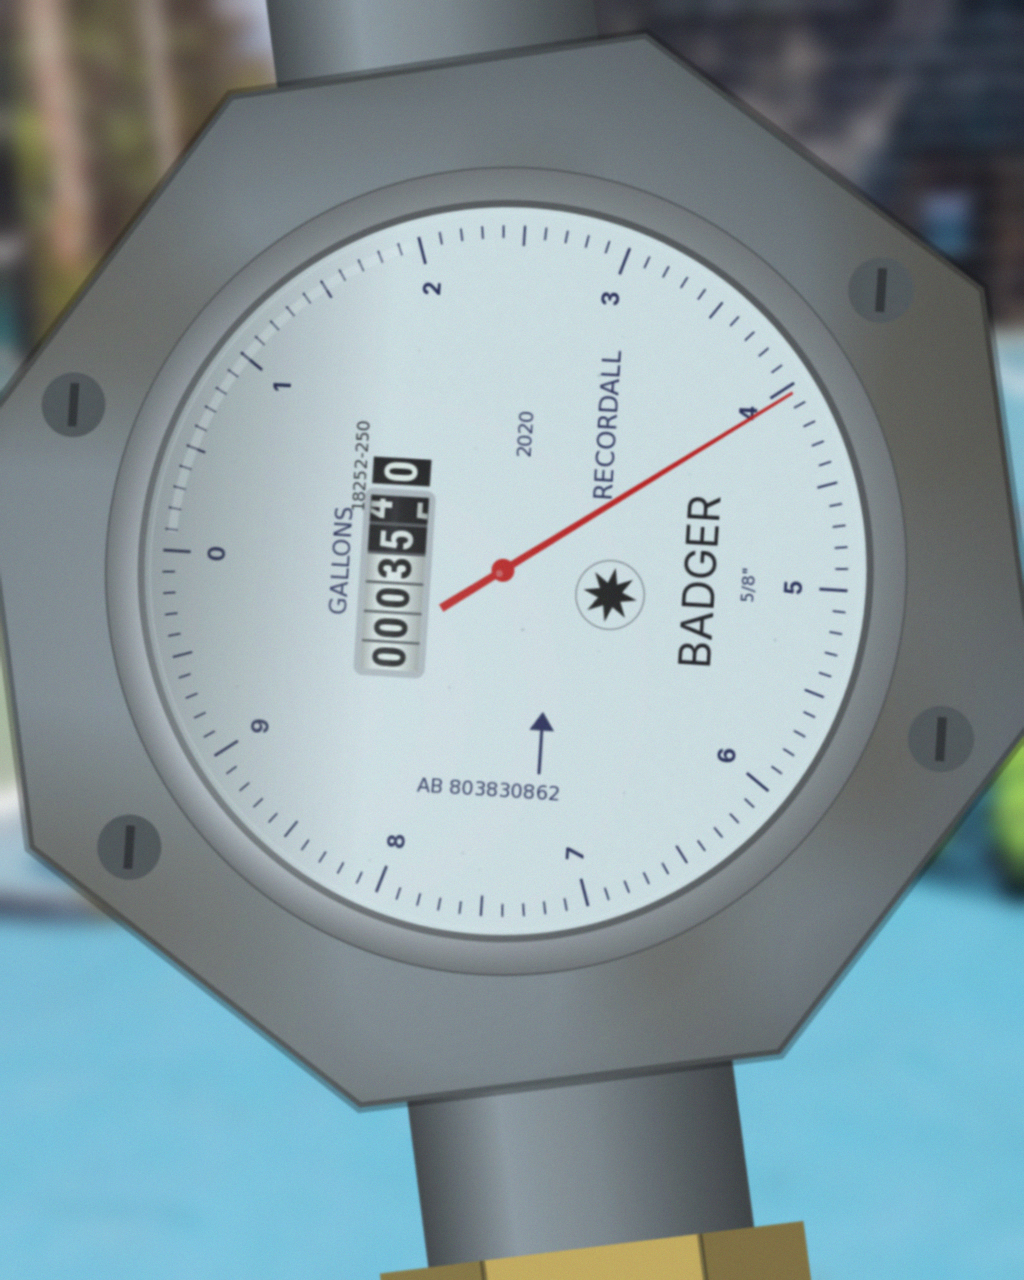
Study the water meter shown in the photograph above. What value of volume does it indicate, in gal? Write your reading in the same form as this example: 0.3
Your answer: 3544.0
